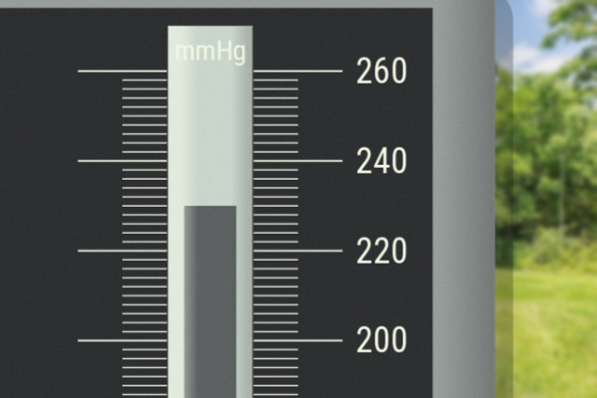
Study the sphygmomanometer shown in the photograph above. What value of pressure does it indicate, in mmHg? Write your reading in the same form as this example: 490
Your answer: 230
